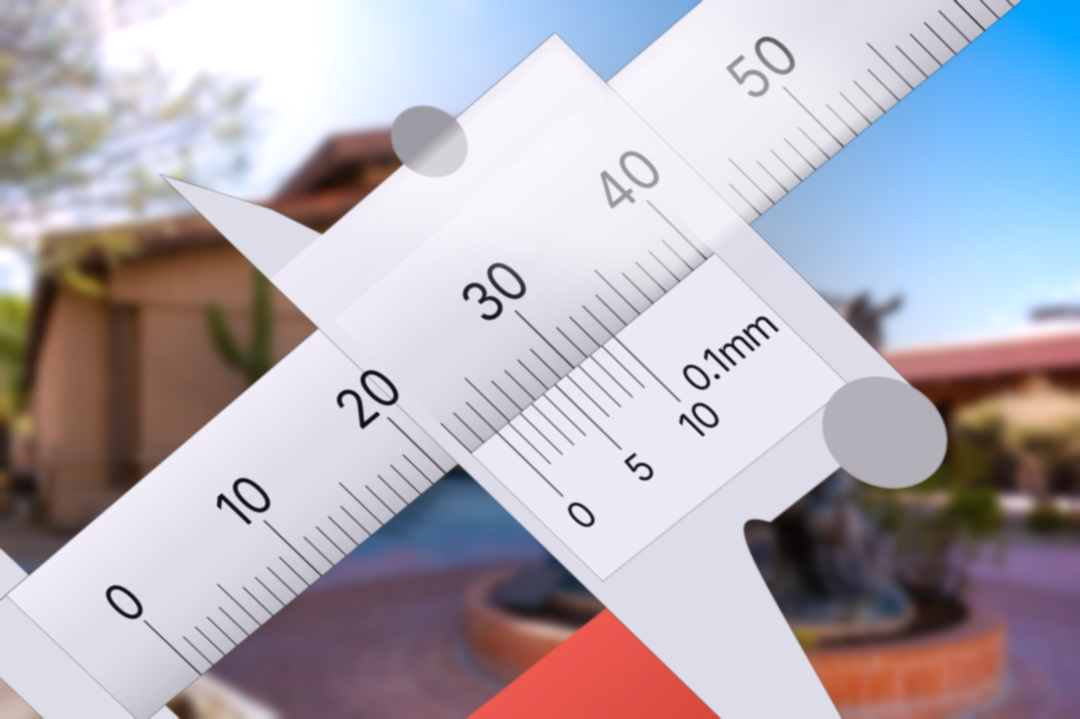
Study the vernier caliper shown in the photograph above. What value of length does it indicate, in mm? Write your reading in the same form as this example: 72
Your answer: 24.0
